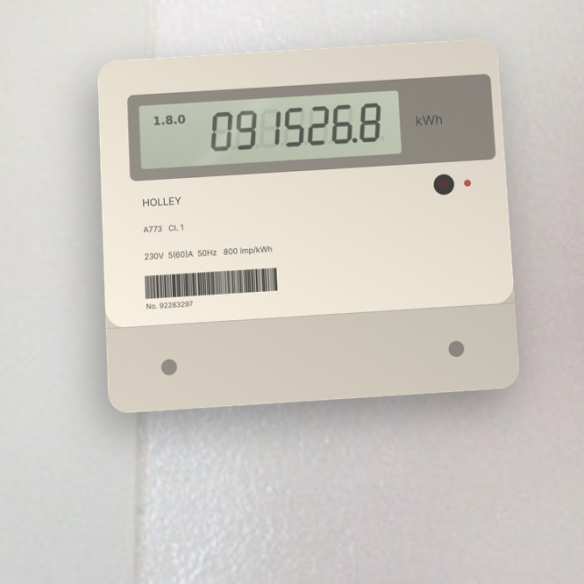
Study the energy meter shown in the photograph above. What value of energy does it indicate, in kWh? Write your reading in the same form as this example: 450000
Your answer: 91526.8
